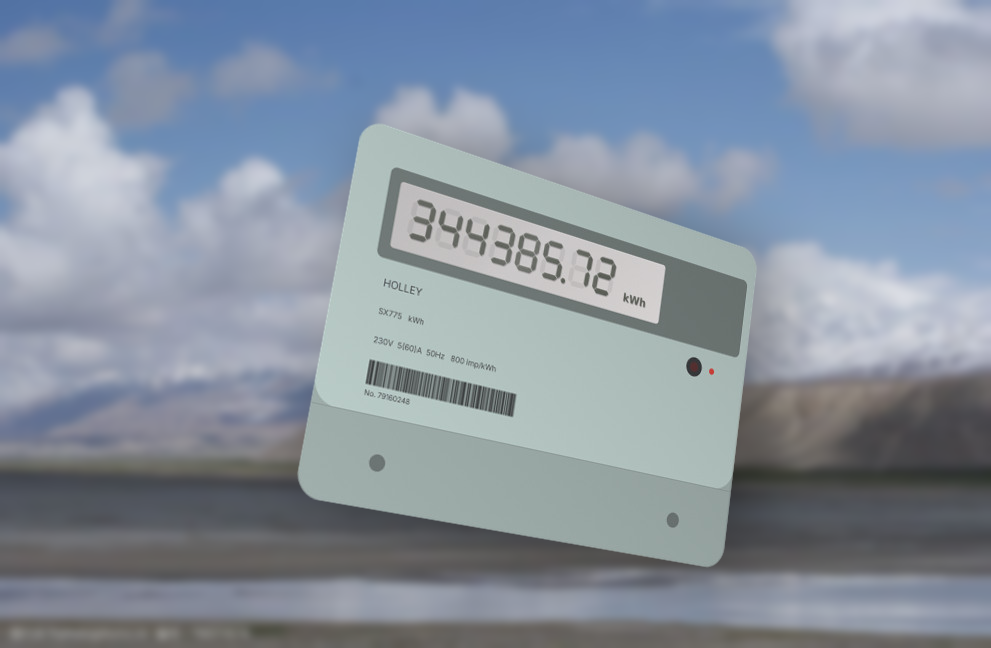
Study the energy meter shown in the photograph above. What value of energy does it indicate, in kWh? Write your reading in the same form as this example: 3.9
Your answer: 344385.72
